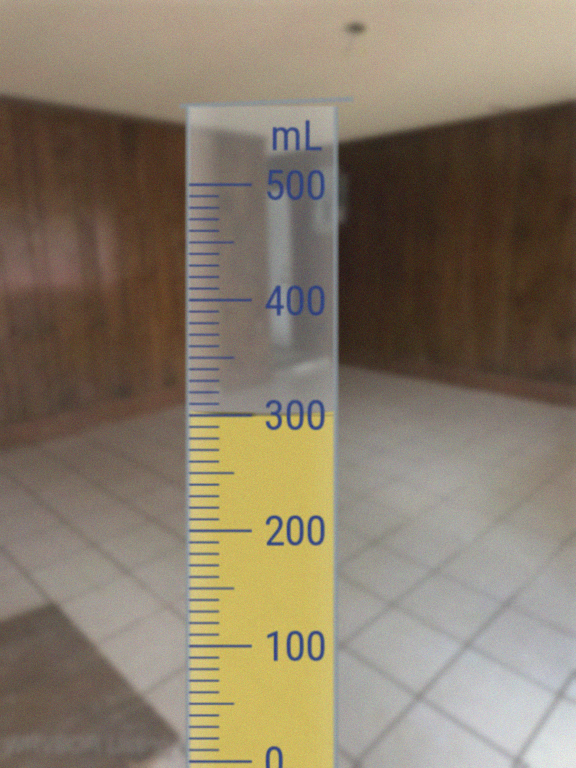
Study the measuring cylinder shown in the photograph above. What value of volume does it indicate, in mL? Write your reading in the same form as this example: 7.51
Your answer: 300
